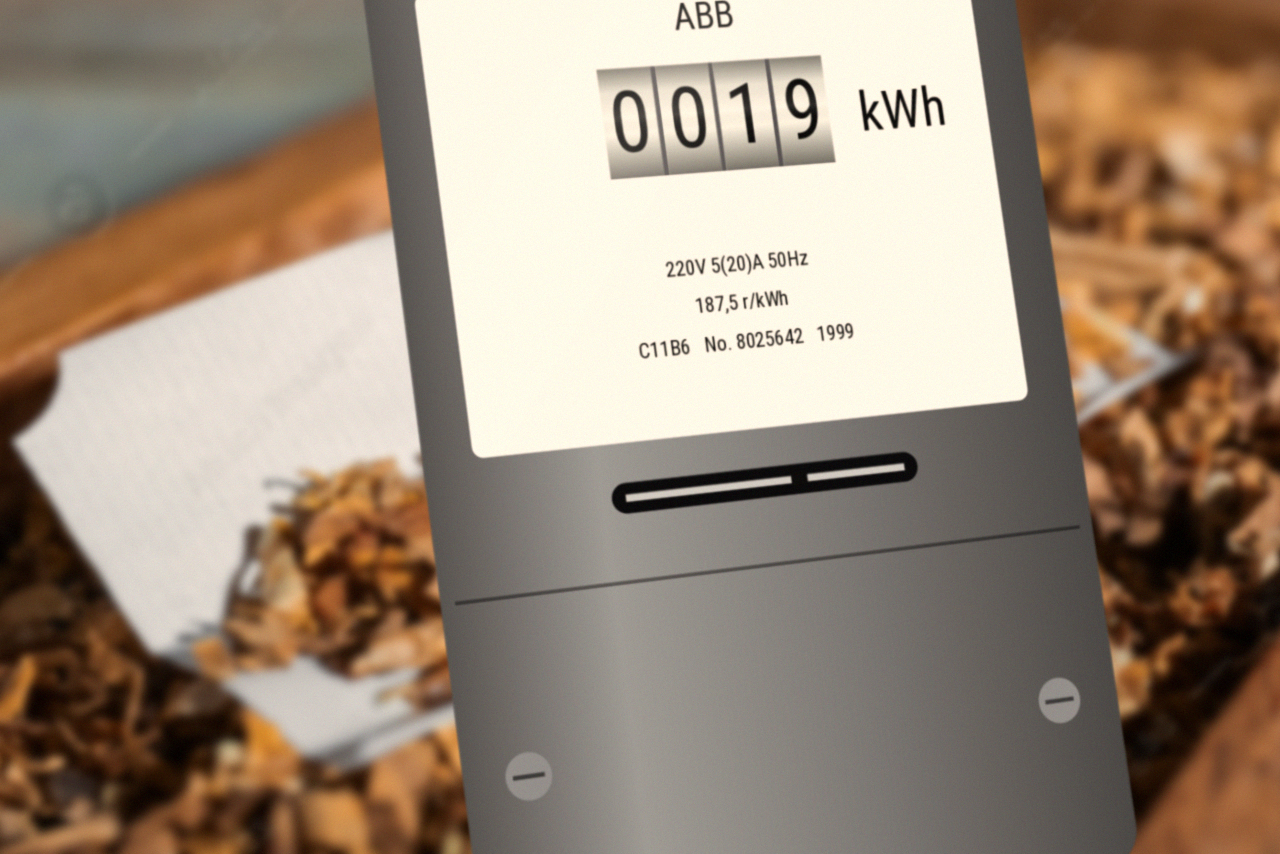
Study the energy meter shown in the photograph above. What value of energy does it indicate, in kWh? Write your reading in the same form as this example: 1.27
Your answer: 19
